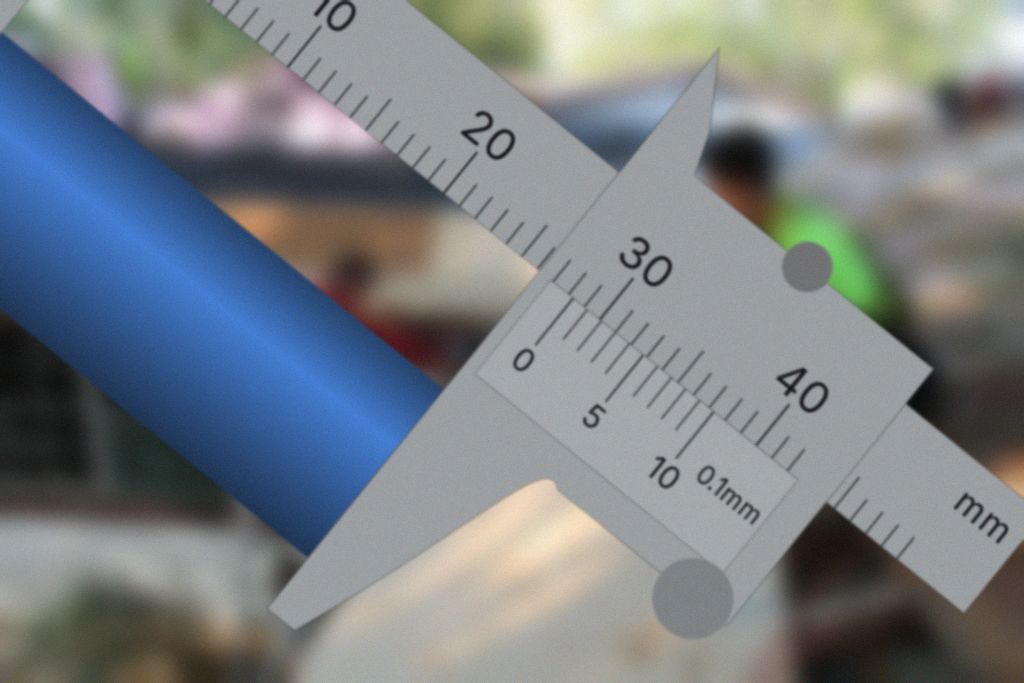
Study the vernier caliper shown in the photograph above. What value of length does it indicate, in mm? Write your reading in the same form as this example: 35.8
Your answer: 28.3
